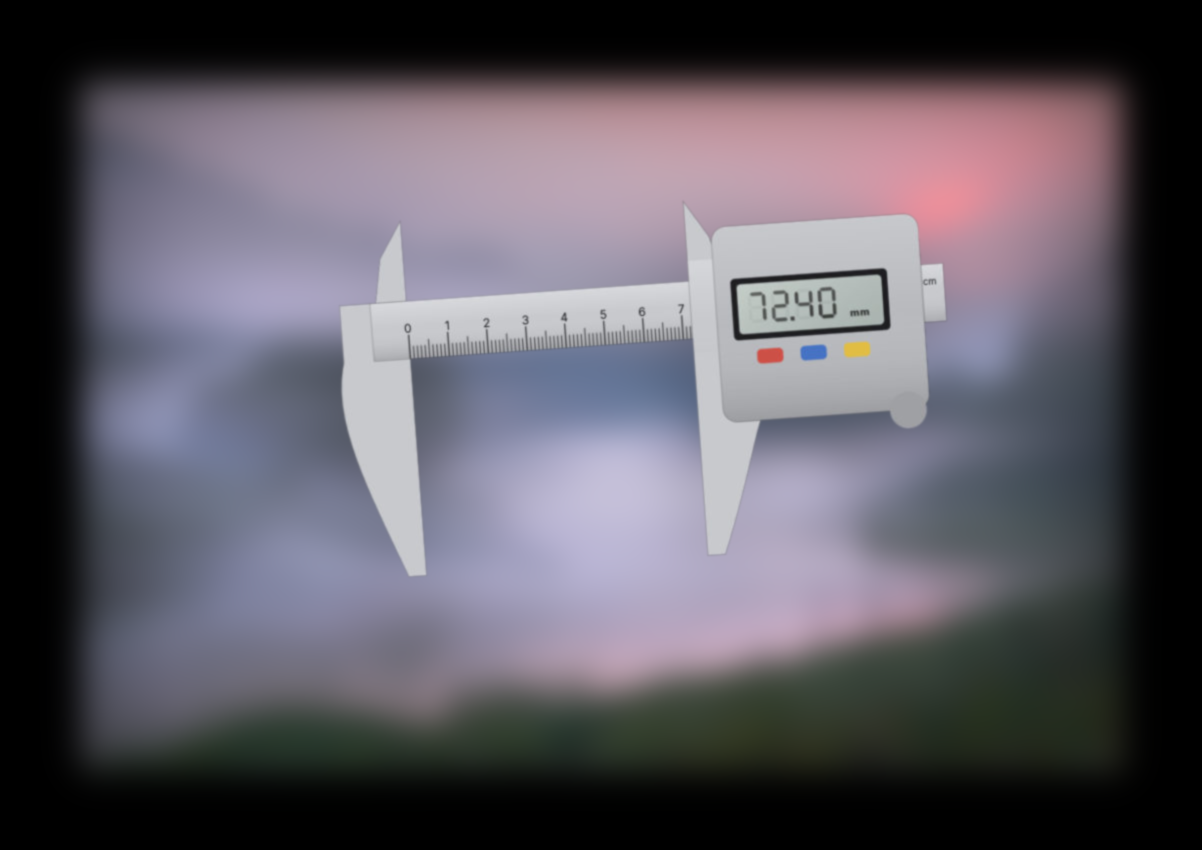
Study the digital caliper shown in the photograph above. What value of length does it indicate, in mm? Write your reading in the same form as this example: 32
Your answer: 72.40
